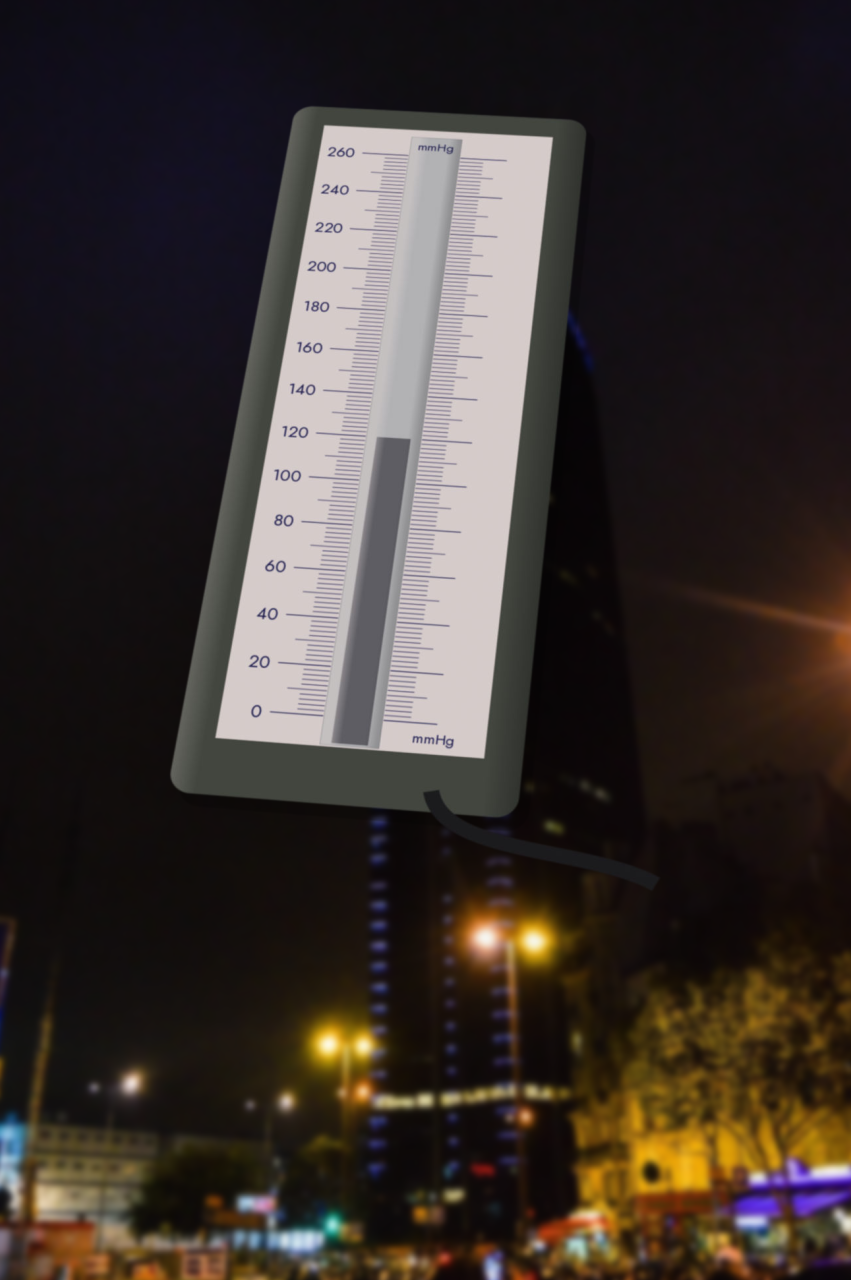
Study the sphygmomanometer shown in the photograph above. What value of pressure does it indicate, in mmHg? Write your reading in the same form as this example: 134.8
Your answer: 120
